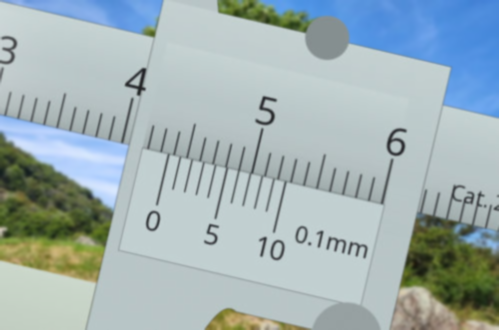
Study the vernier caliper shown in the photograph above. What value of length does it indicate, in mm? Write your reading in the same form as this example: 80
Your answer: 43.6
